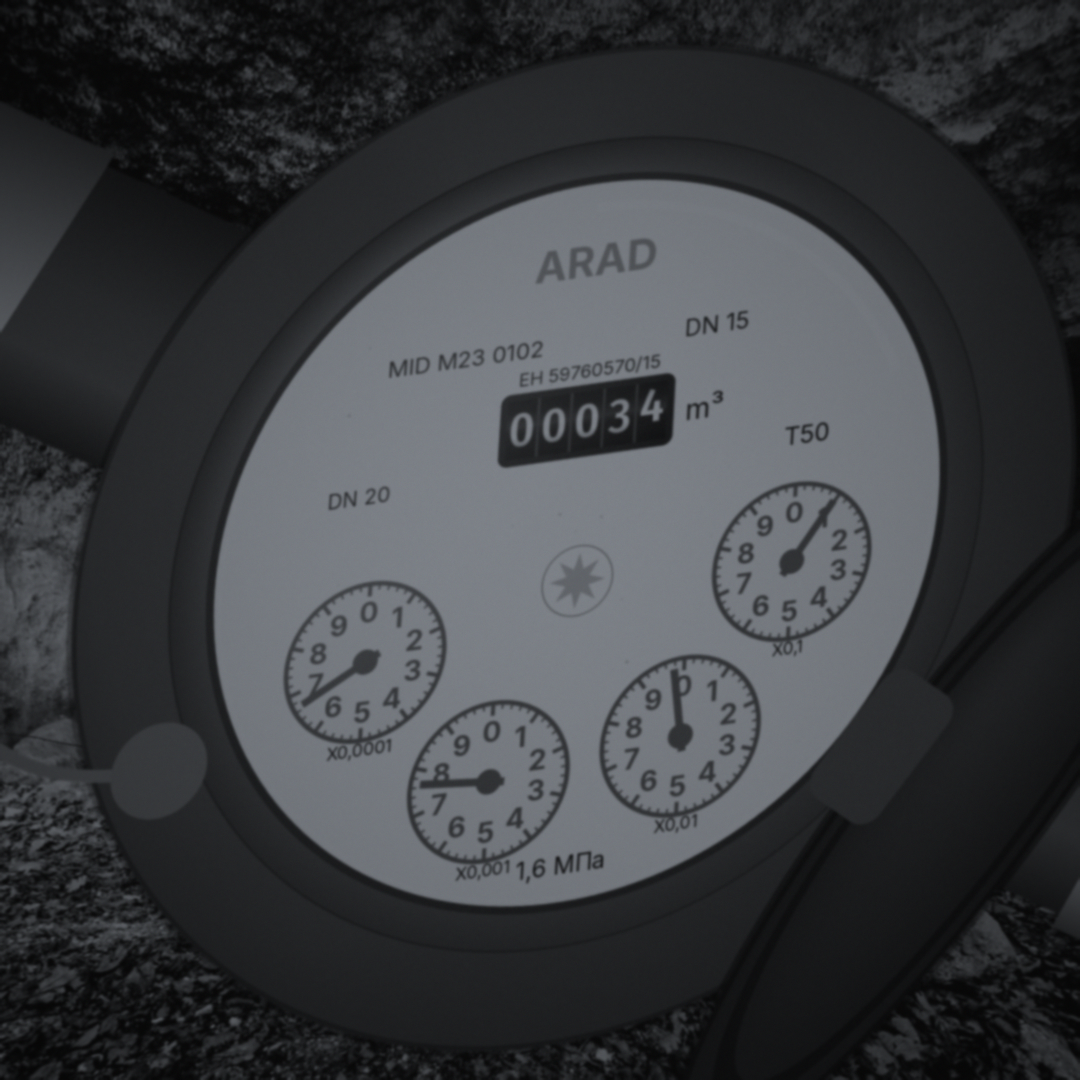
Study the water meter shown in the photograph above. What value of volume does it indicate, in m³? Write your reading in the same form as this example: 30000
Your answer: 34.0976
